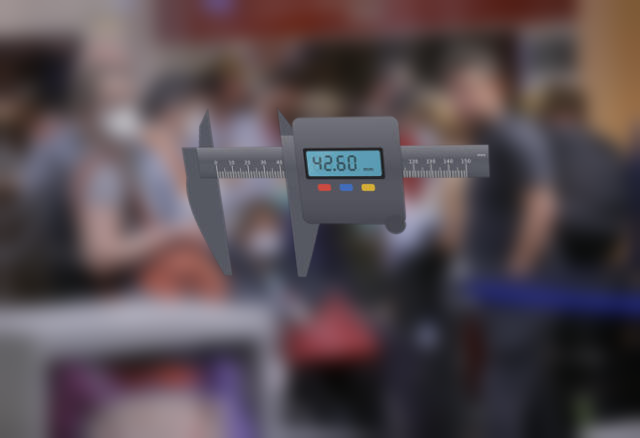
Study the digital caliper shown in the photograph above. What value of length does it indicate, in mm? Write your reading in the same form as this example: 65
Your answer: 42.60
